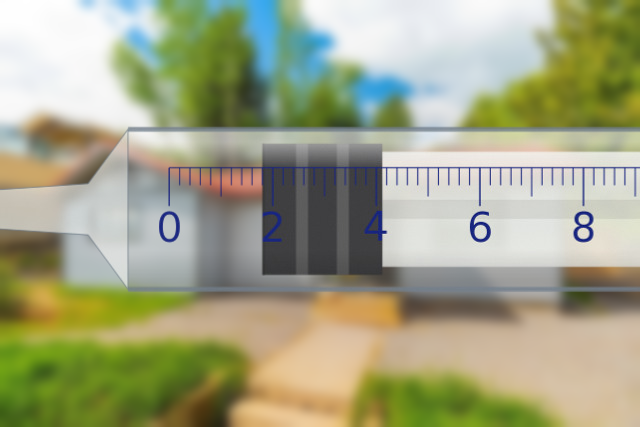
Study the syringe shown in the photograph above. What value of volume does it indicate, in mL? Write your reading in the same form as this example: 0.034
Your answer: 1.8
